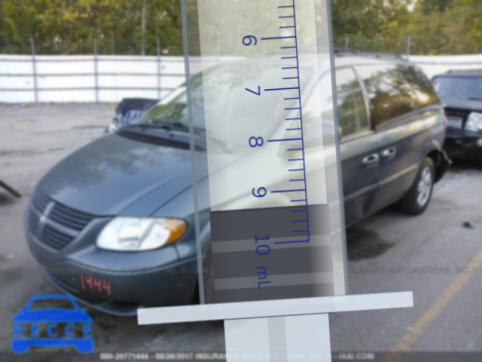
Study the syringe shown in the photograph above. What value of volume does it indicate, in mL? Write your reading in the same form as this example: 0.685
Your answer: 9.3
